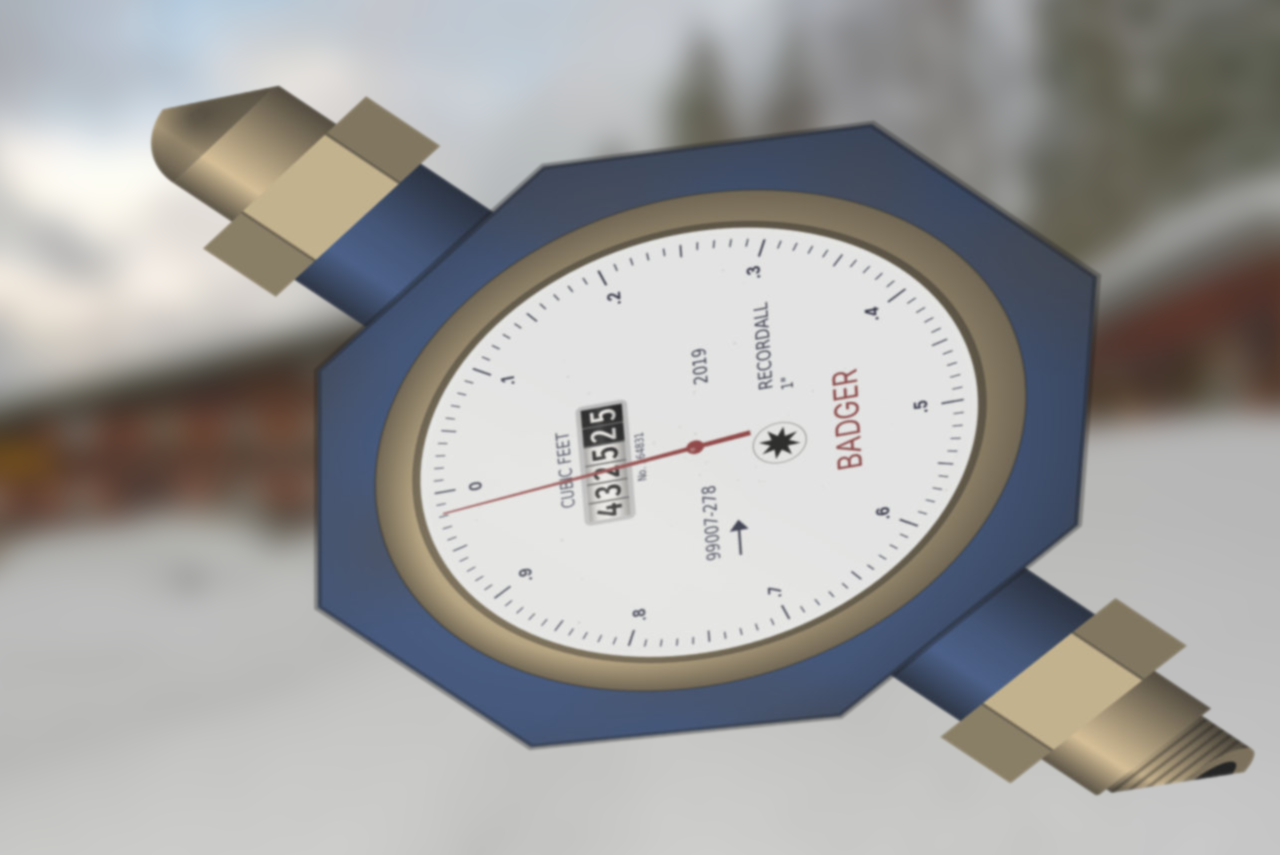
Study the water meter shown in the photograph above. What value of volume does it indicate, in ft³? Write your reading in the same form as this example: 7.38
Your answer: 432524.98
